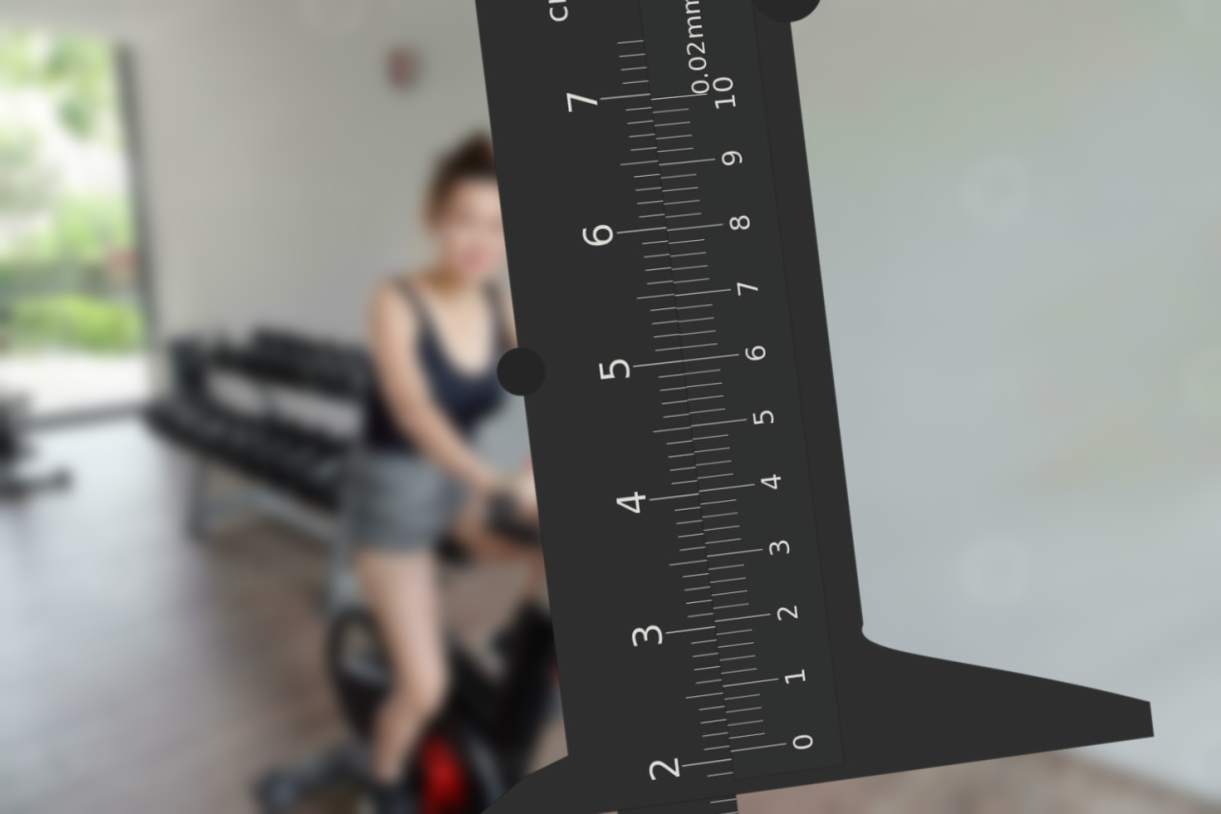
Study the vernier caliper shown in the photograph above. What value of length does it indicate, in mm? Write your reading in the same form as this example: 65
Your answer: 20.6
